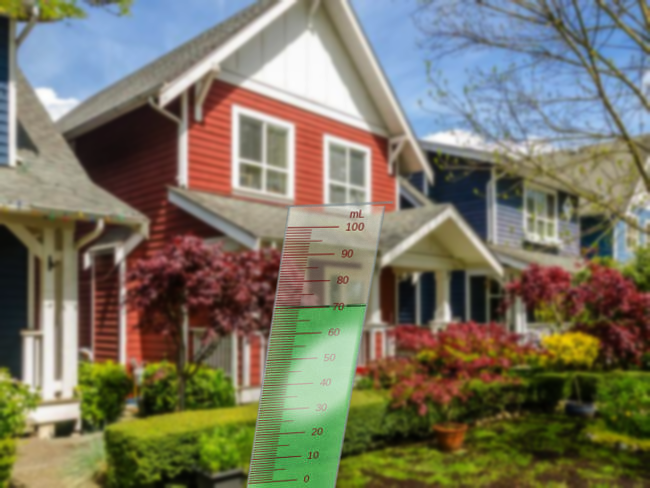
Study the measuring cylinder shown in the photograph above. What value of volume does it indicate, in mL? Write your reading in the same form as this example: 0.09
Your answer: 70
